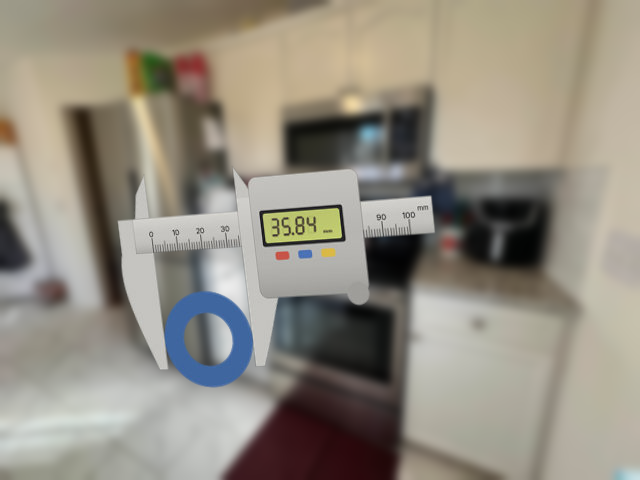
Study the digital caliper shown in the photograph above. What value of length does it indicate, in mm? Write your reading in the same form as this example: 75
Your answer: 35.84
